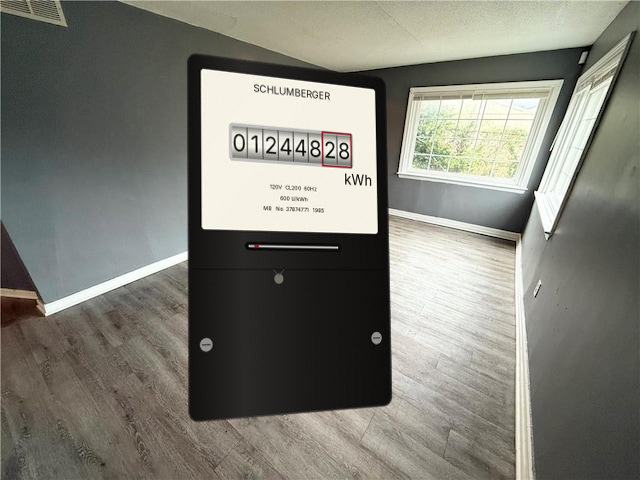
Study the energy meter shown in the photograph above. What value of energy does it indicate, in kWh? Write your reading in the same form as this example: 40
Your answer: 12448.28
